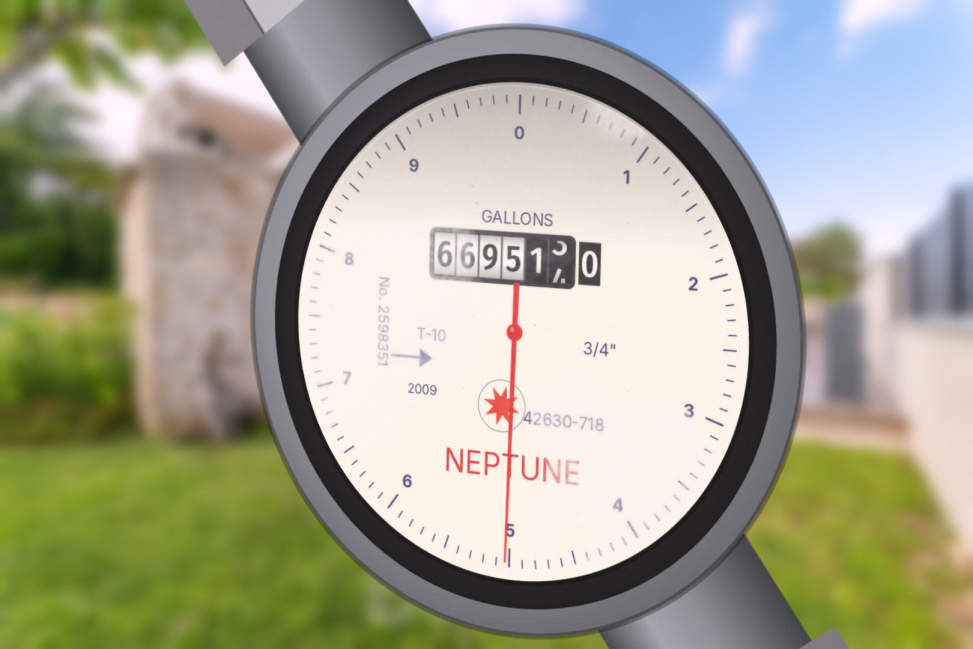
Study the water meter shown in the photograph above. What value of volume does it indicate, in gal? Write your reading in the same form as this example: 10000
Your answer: 6695135.0
